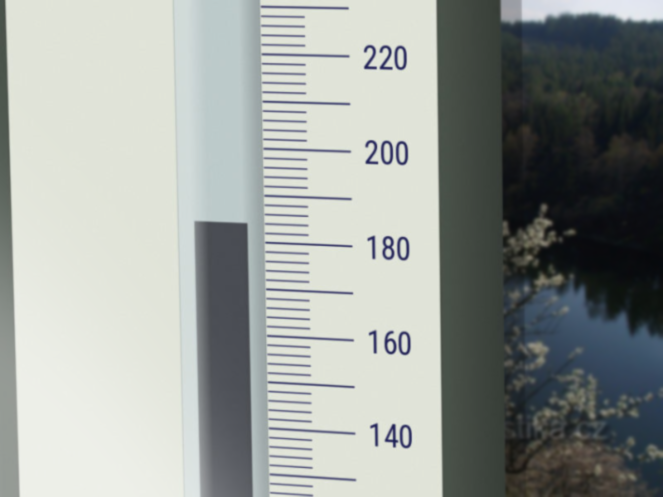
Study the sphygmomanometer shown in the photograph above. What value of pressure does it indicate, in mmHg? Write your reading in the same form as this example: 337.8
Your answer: 184
